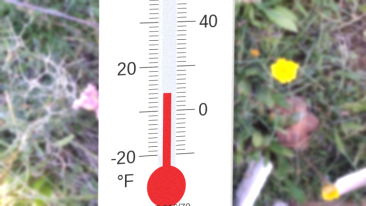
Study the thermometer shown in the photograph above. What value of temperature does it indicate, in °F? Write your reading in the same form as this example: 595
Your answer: 8
